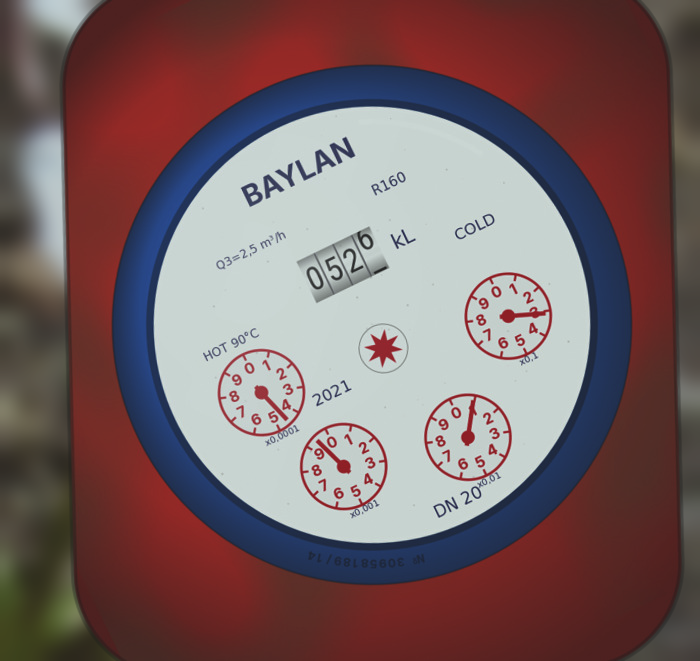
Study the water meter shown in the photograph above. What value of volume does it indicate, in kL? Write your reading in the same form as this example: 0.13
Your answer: 526.3094
